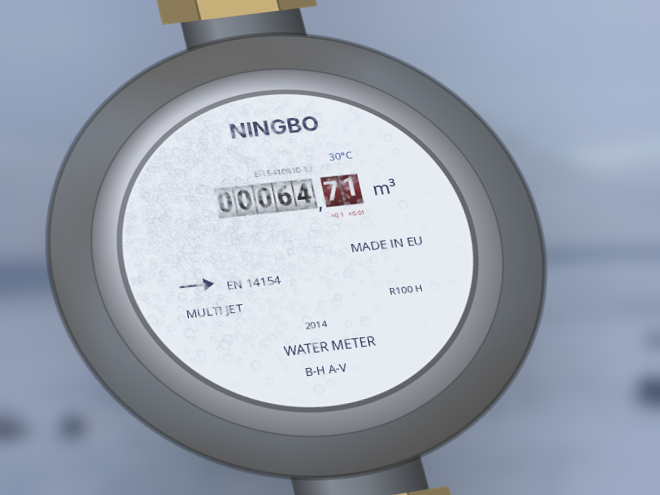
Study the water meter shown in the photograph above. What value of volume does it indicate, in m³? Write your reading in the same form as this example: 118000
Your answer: 64.71
